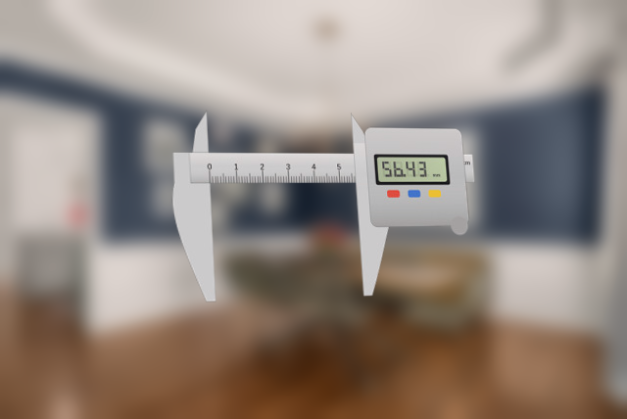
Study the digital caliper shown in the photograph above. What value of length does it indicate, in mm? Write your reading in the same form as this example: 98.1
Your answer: 56.43
